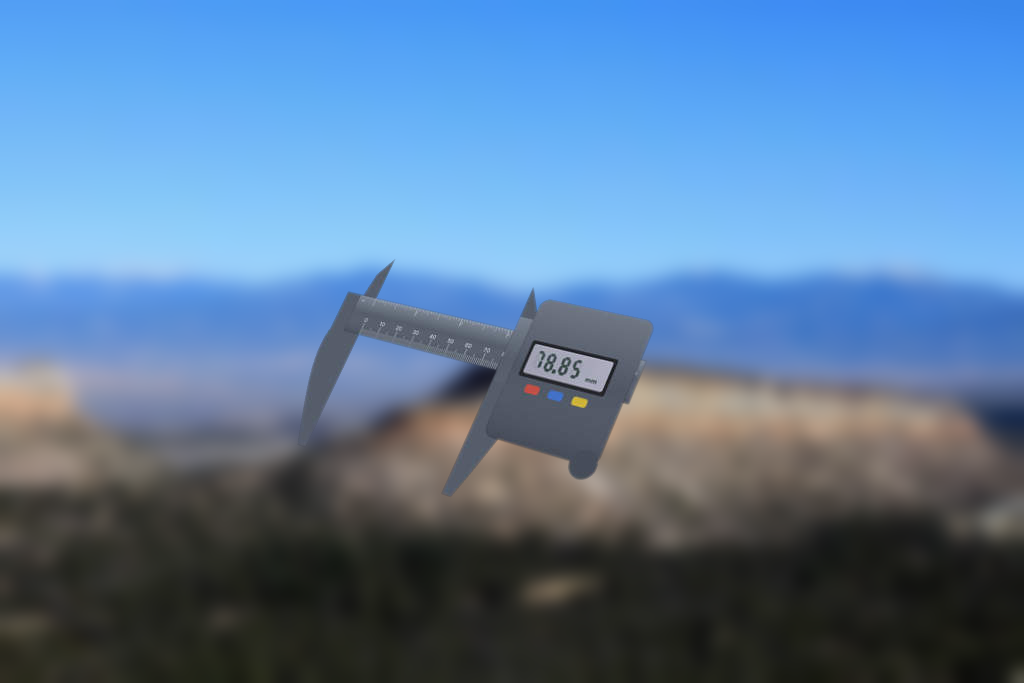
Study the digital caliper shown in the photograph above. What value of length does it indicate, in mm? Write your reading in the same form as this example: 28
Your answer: 78.85
